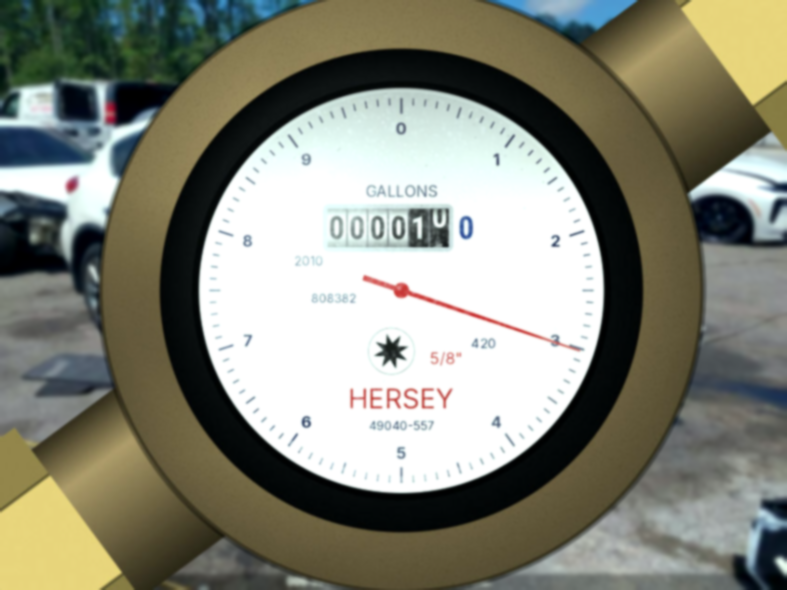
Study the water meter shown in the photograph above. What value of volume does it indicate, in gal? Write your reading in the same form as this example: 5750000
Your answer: 103.0
